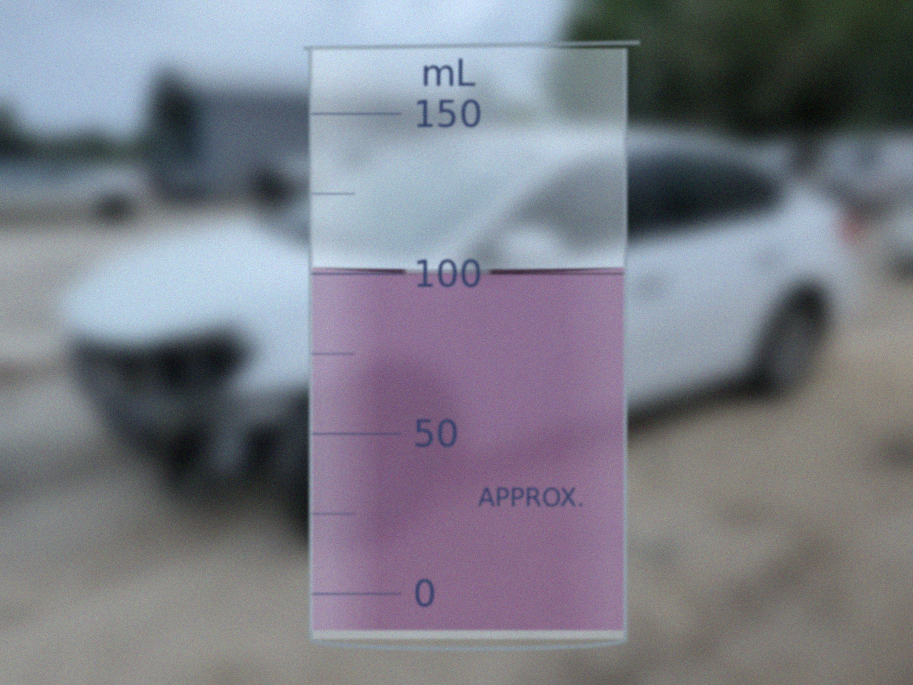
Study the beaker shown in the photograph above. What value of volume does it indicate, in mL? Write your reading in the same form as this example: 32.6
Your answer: 100
